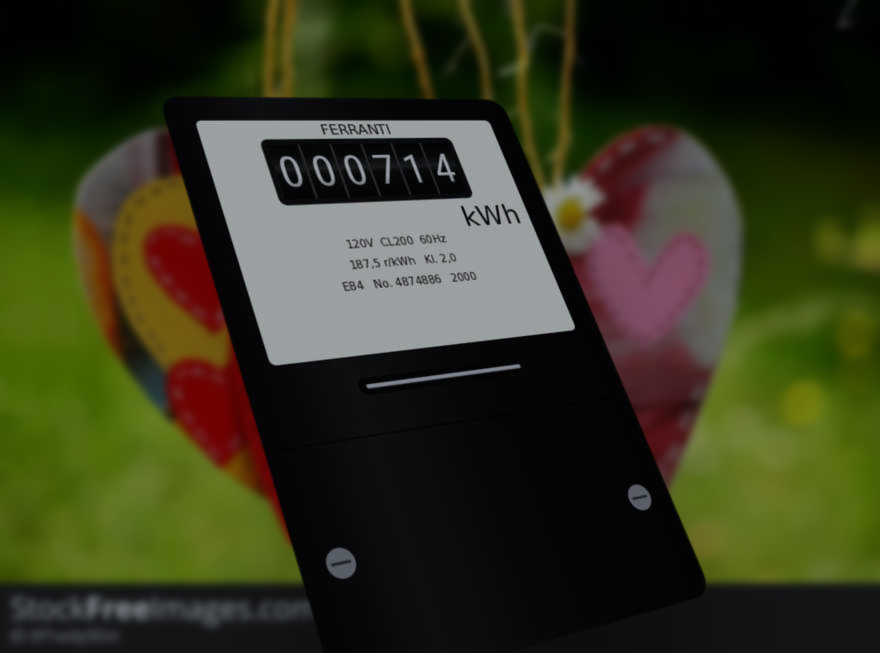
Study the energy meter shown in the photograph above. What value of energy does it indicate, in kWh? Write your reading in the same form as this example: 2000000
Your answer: 714
